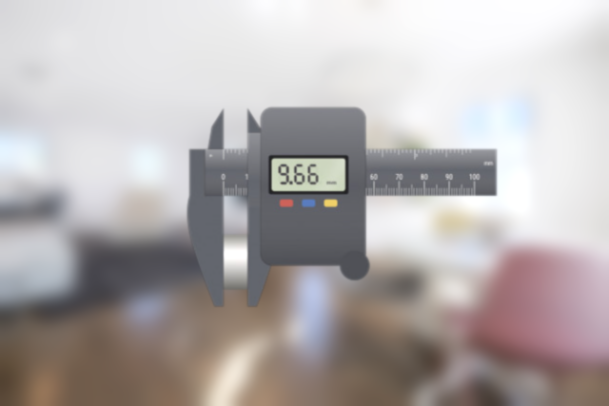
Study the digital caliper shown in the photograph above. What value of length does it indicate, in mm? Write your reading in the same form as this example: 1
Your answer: 9.66
